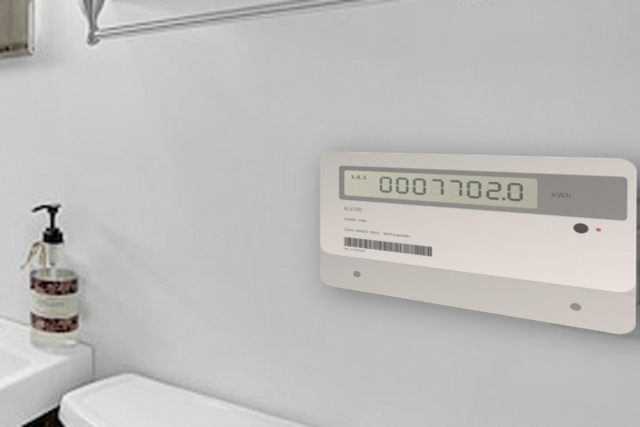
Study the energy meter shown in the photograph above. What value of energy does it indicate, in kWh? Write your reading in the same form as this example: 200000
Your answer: 7702.0
